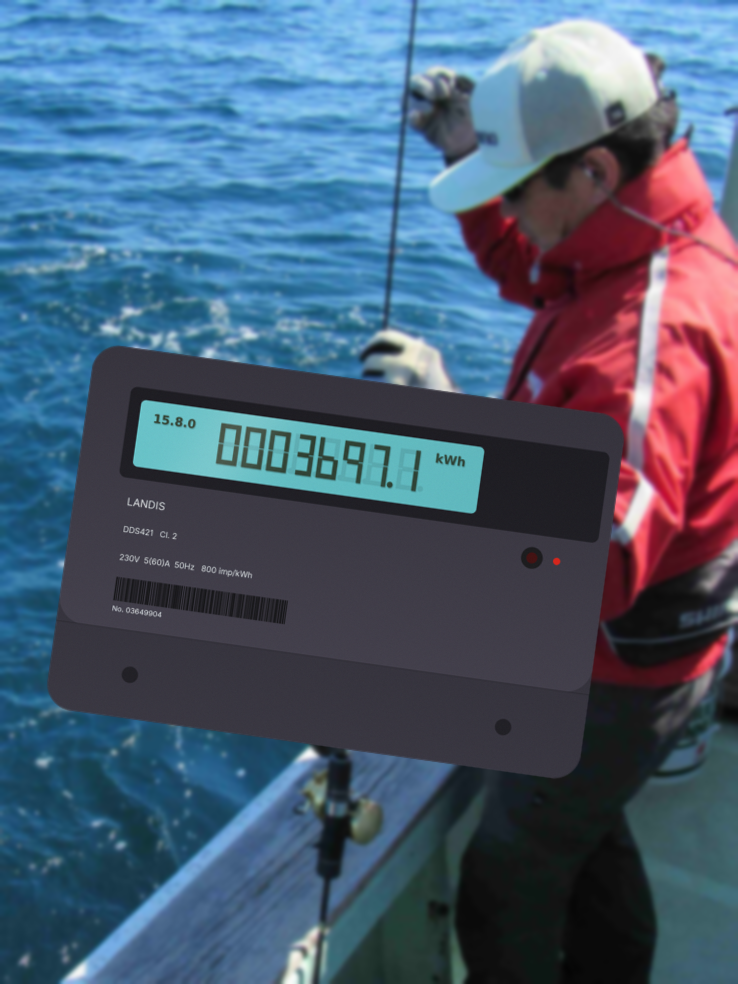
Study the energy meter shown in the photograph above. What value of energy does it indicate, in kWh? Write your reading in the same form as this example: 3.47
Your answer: 3697.1
